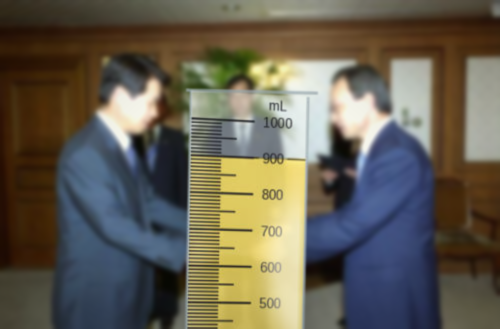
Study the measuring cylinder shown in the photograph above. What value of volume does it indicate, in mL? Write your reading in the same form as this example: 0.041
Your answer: 900
